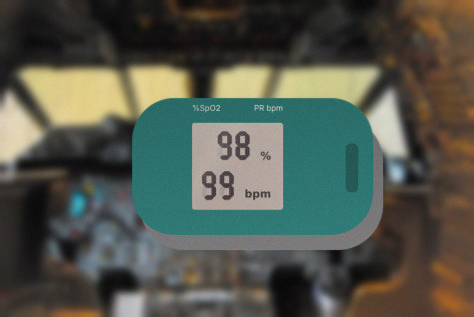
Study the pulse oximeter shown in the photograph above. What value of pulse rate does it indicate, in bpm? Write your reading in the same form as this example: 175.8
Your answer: 99
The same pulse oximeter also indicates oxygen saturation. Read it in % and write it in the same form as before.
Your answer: 98
